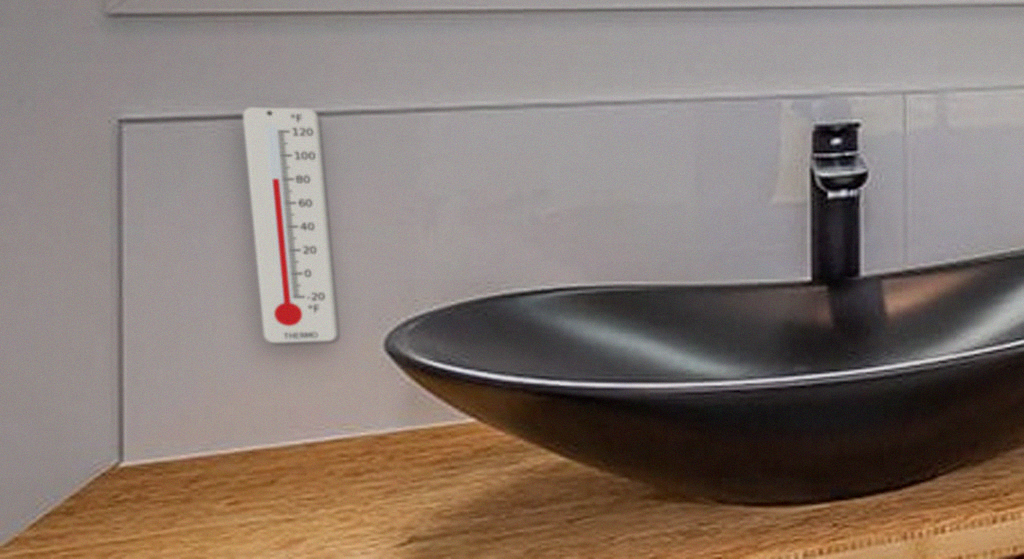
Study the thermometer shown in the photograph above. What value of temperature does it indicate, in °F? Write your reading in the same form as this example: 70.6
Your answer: 80
